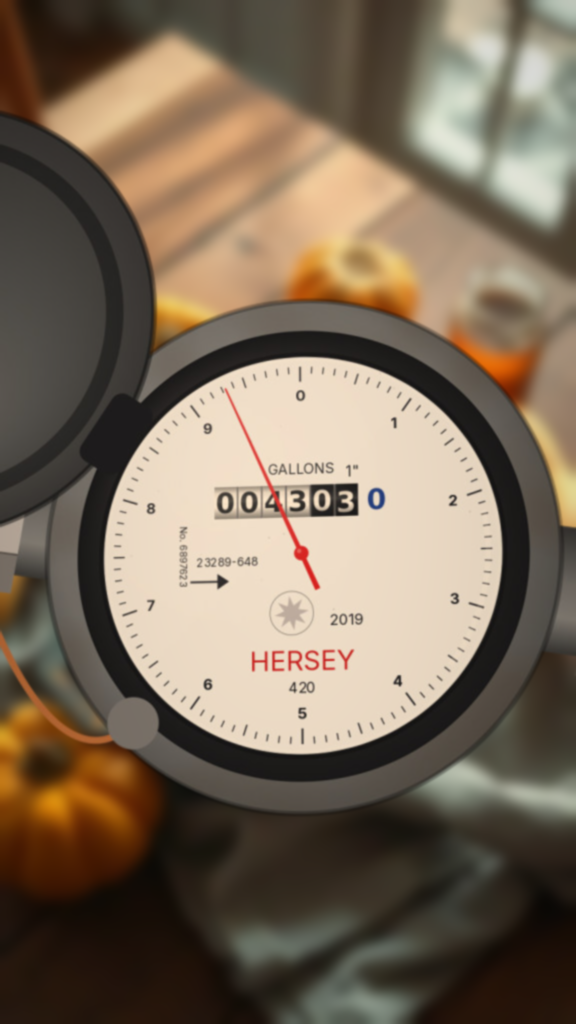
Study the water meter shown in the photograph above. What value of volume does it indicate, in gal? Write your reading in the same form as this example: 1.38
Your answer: 43029.3
